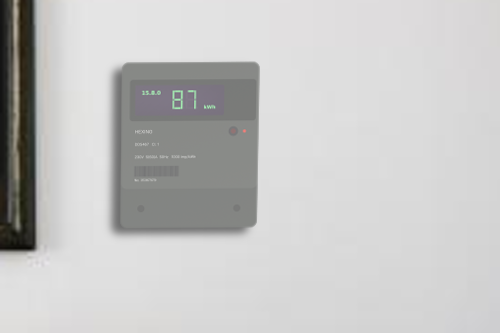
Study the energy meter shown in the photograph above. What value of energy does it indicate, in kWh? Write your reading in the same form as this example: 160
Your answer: 87
